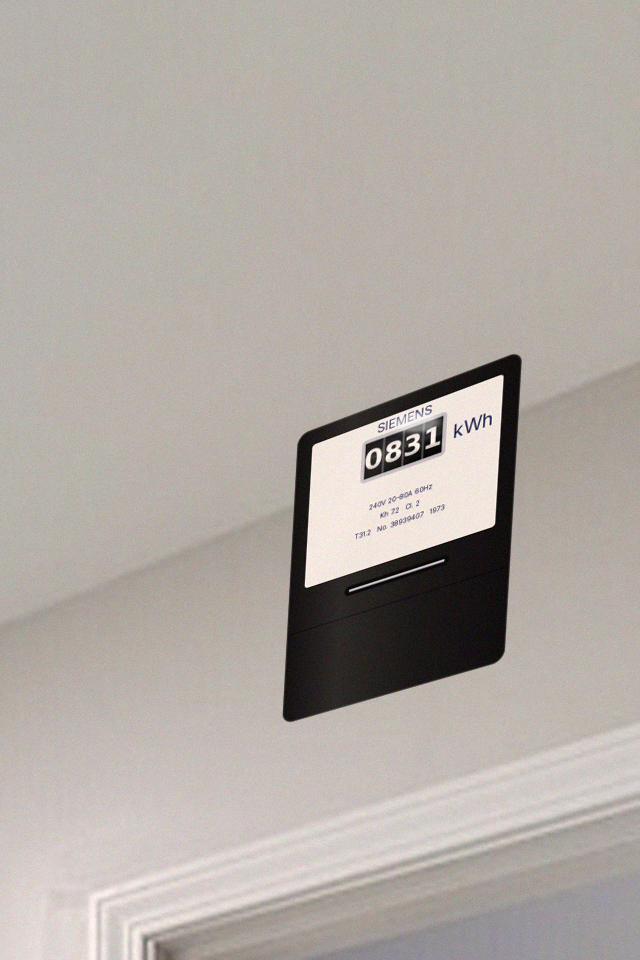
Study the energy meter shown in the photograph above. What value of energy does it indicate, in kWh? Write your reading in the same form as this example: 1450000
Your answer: 831
